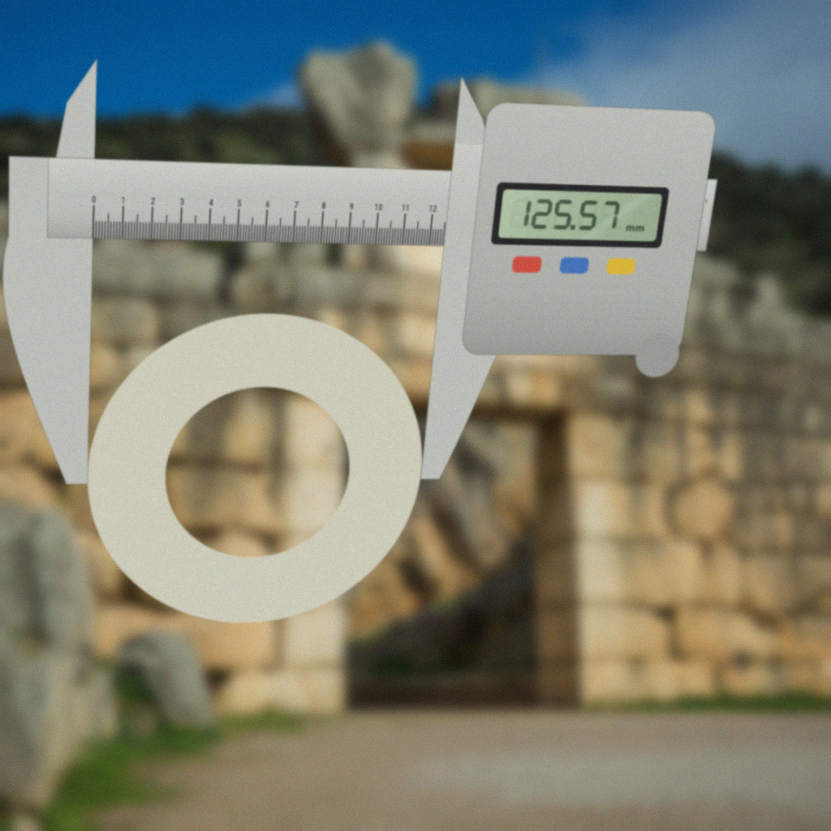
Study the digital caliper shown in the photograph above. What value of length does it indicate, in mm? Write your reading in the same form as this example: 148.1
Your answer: 125.57
